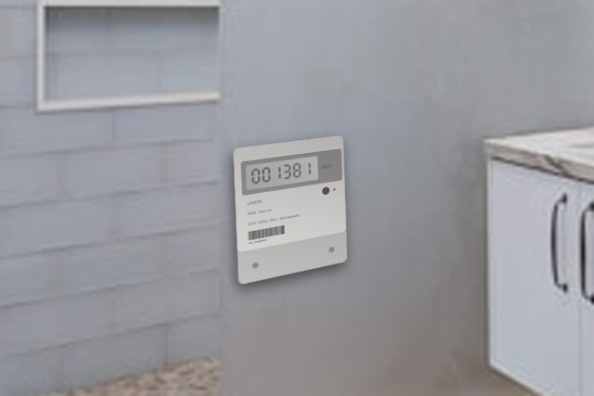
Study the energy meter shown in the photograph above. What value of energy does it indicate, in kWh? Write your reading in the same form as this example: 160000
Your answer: 1381
